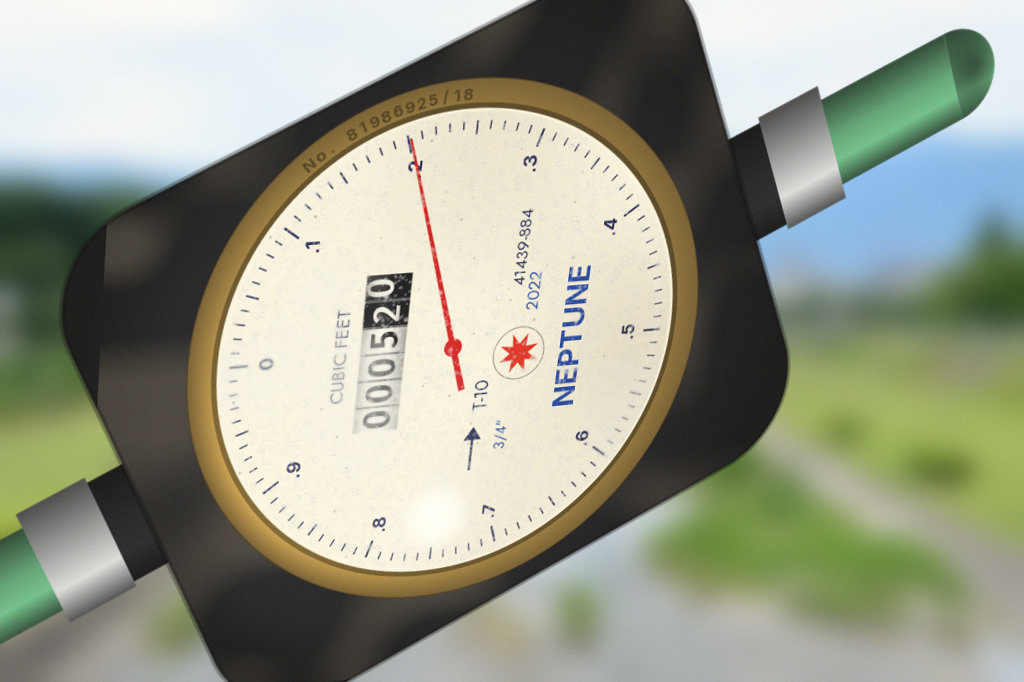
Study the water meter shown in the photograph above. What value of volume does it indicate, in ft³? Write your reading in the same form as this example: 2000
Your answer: 520.20
